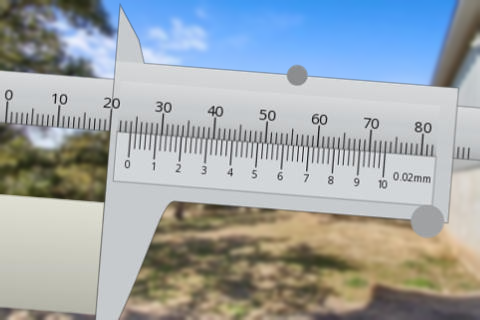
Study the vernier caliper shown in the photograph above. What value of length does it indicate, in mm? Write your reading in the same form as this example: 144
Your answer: 24.0
